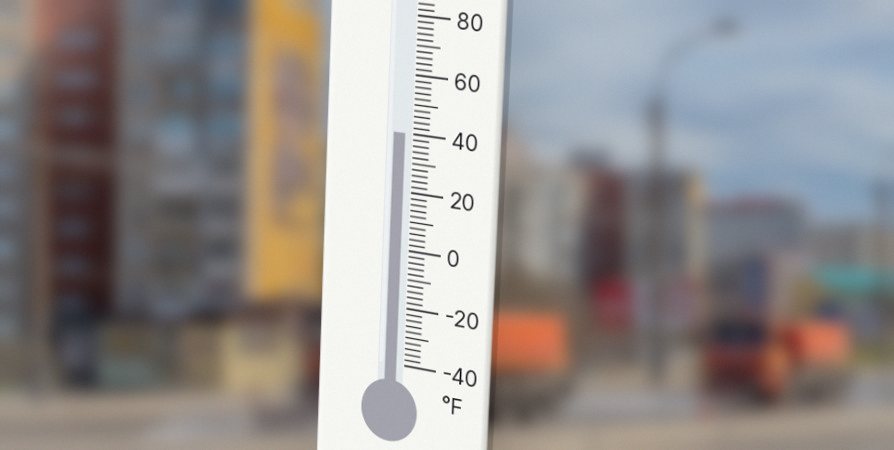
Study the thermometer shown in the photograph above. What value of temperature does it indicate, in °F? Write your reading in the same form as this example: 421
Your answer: 40
